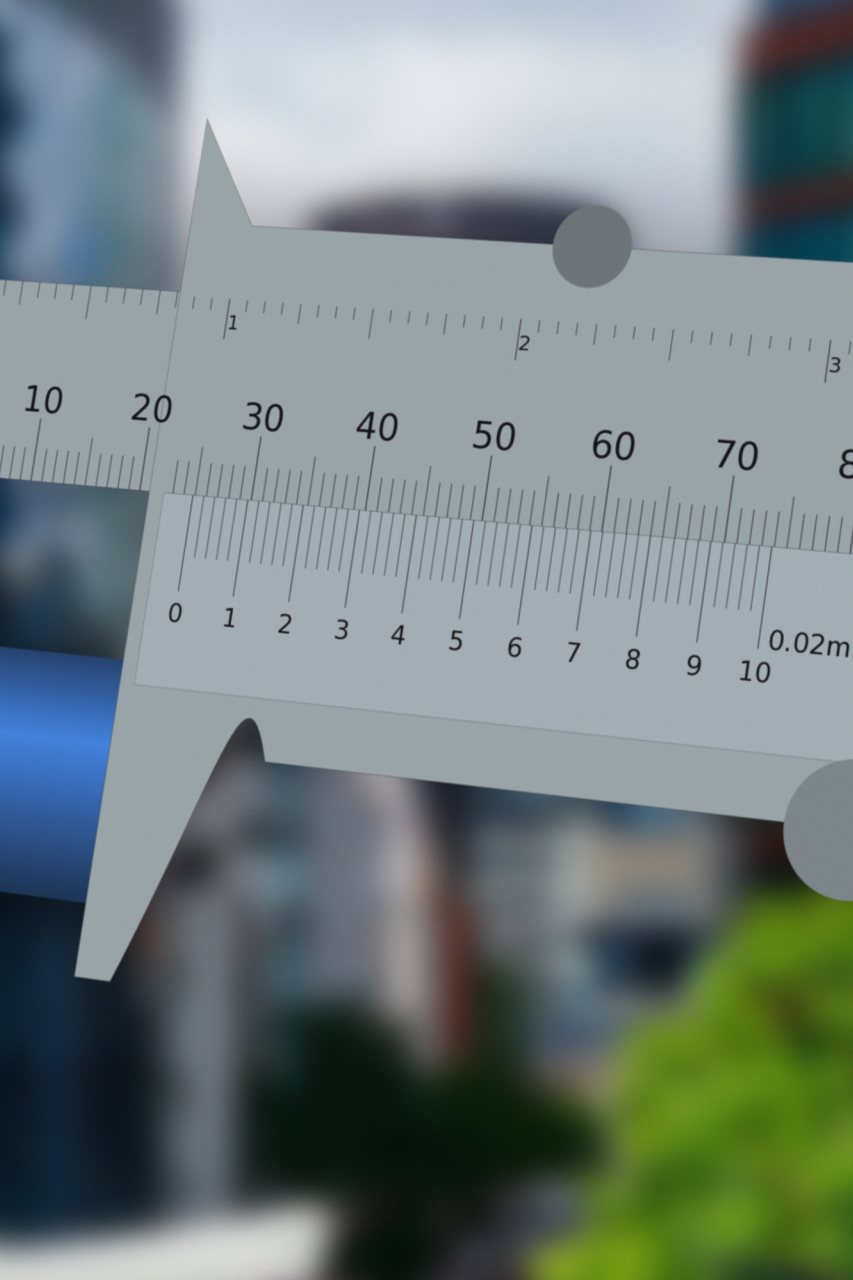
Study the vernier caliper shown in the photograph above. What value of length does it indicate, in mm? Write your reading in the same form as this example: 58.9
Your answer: 24.8
